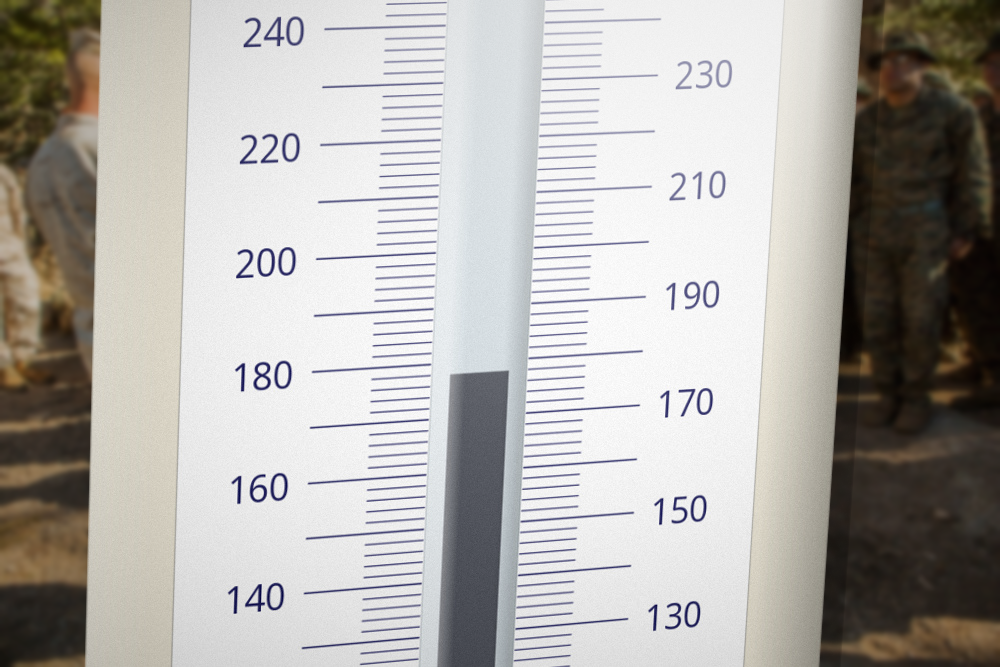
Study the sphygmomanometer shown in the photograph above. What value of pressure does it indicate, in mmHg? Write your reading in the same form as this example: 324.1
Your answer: 178
